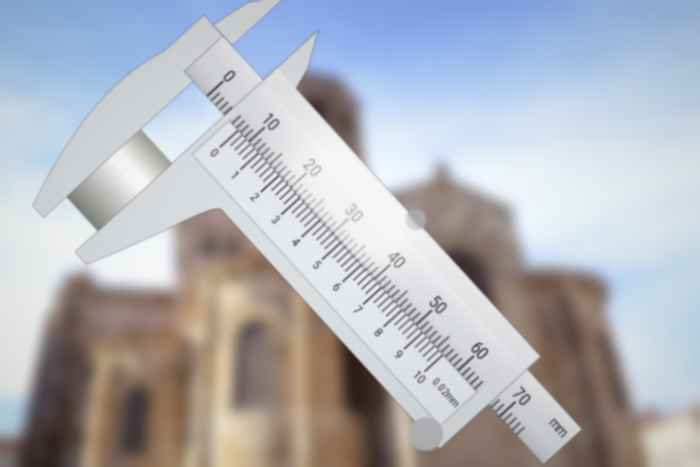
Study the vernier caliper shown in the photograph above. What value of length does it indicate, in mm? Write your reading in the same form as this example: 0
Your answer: 7.5
